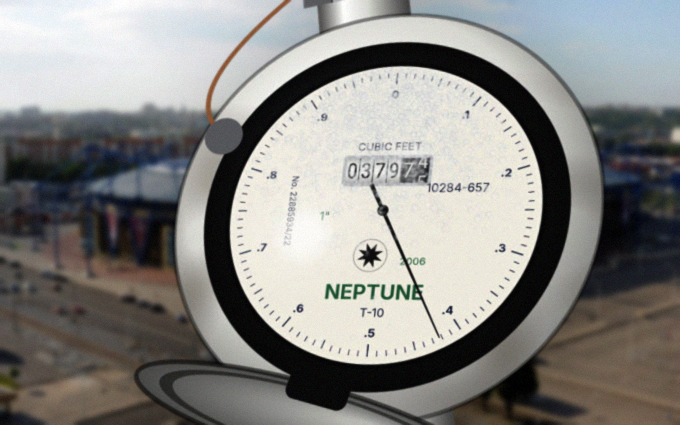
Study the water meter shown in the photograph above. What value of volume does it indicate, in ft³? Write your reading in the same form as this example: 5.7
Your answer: 37974.42
